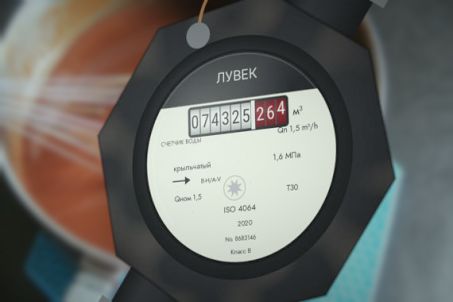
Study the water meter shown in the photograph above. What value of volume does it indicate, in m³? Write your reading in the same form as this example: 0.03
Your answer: 74325.264
